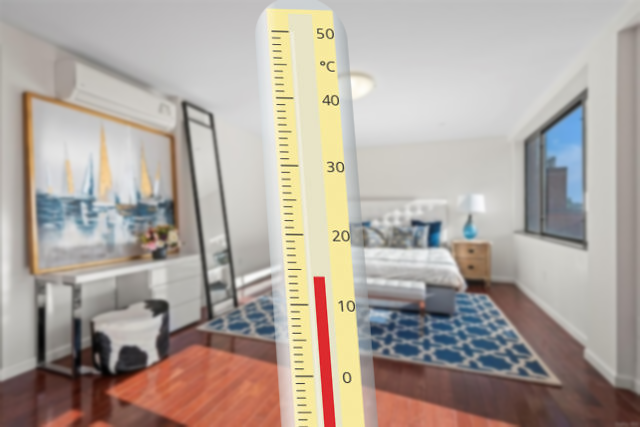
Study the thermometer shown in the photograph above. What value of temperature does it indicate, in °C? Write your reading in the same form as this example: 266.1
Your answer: 14
